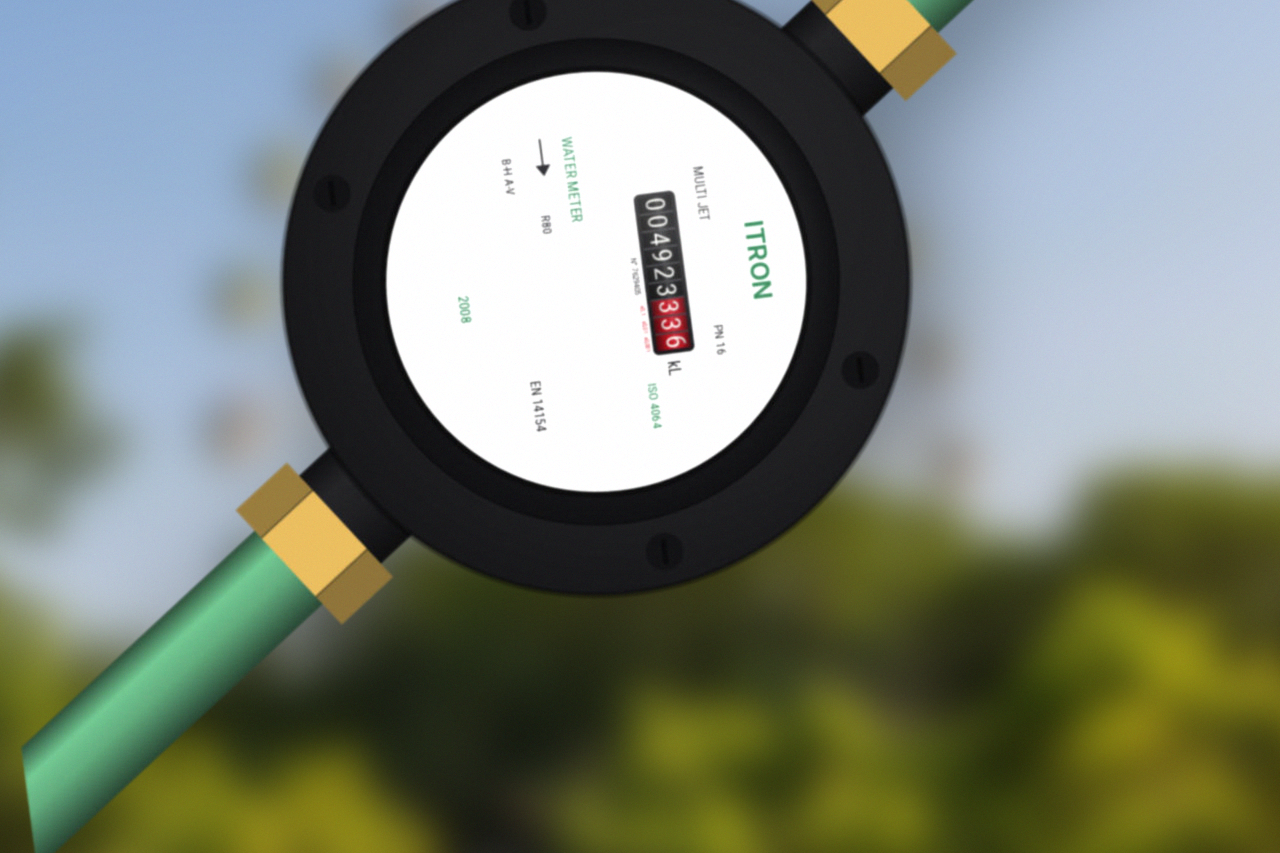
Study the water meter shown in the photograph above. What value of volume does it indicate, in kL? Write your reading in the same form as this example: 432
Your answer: 4923.336
